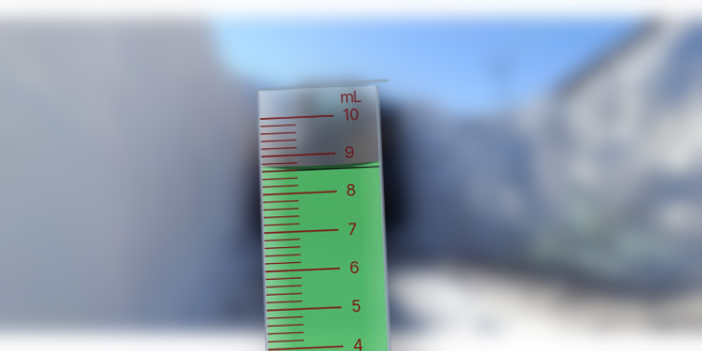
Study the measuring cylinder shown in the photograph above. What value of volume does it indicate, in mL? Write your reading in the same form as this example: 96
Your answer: 8.6
